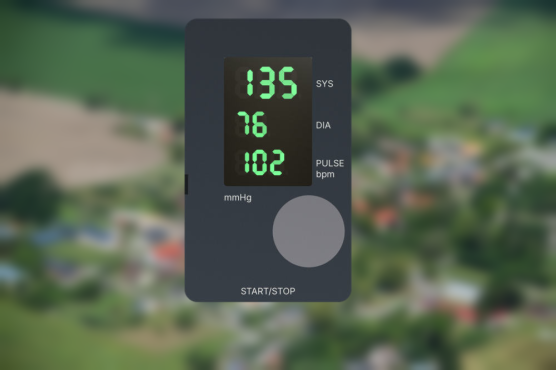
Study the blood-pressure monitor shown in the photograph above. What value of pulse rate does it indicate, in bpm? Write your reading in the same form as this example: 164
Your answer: 102
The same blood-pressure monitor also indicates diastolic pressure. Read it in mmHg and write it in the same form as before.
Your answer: 76
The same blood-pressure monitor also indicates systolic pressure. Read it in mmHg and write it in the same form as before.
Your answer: 135
